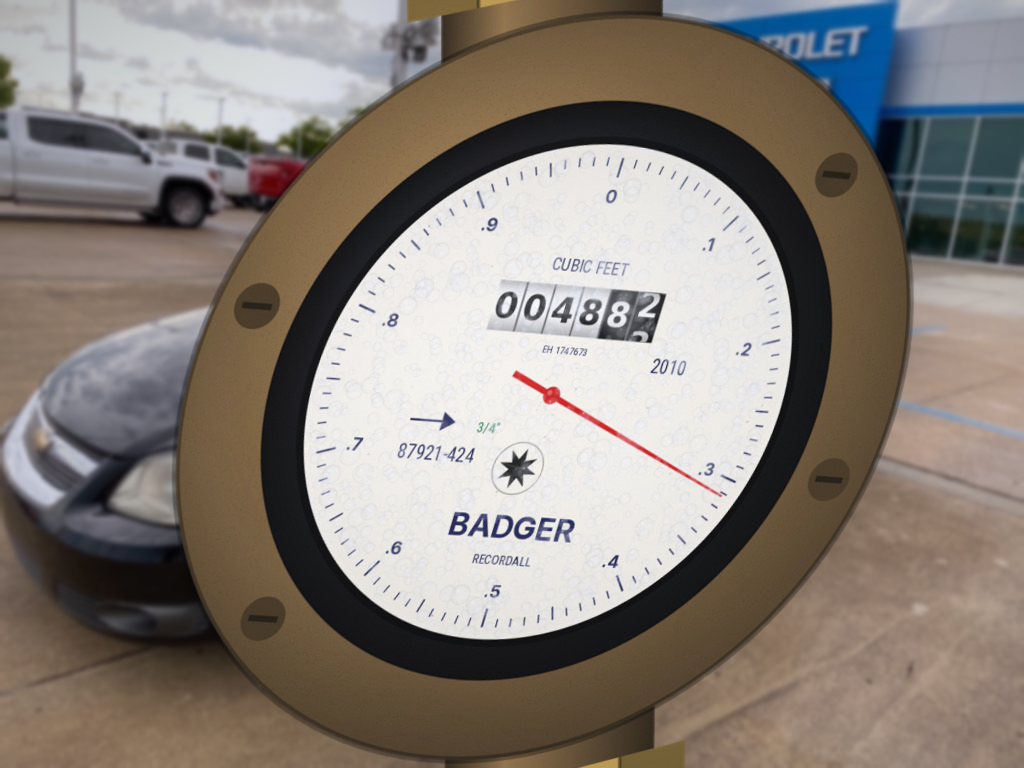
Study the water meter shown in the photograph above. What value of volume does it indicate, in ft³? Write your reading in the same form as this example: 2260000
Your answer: 4882.31
